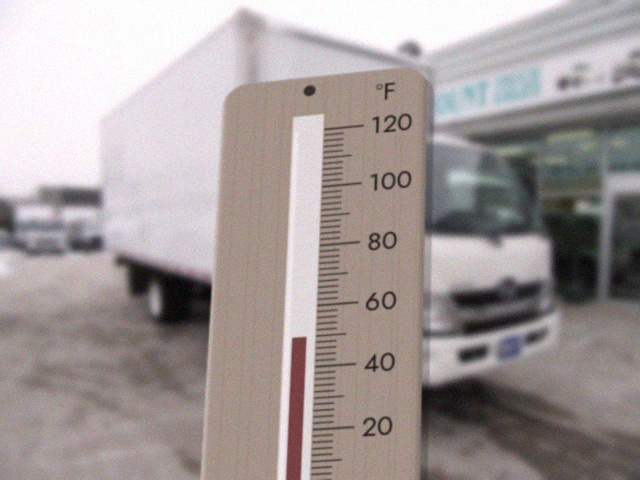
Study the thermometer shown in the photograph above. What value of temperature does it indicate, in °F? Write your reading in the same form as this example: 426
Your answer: 50
